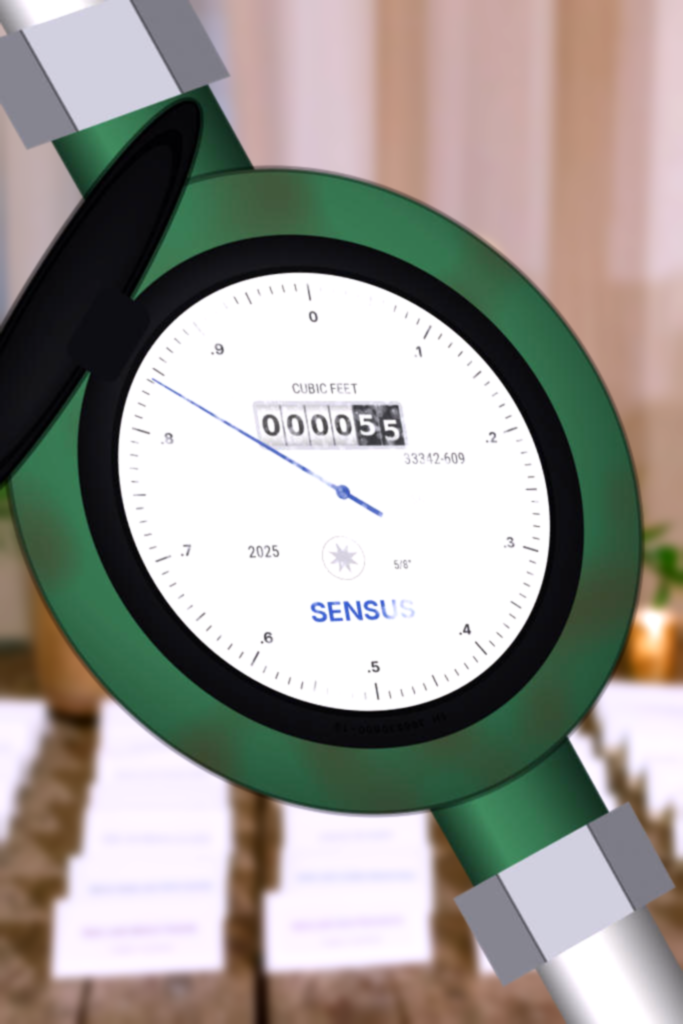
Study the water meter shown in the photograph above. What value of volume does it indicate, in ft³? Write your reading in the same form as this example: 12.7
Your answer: 54.84
